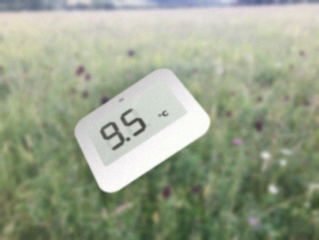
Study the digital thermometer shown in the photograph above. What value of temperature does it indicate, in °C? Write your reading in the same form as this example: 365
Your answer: 9.5
